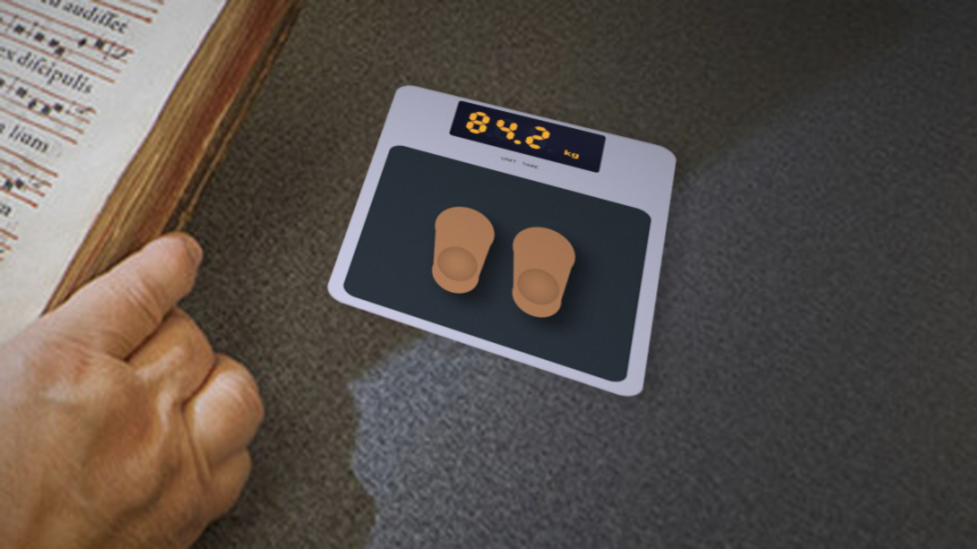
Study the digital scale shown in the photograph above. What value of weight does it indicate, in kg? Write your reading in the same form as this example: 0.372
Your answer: 84.2
